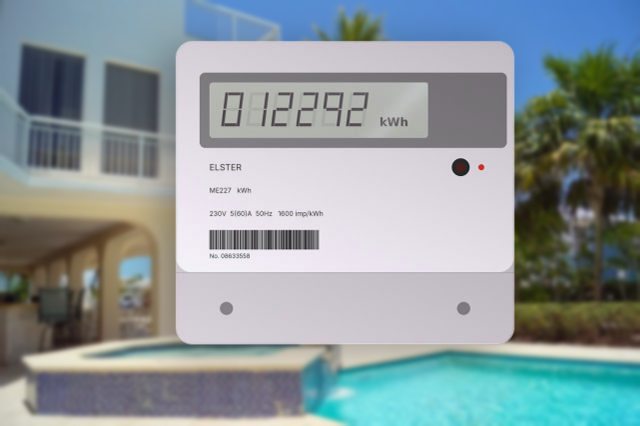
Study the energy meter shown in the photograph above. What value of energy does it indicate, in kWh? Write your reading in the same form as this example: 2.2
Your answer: 12292
